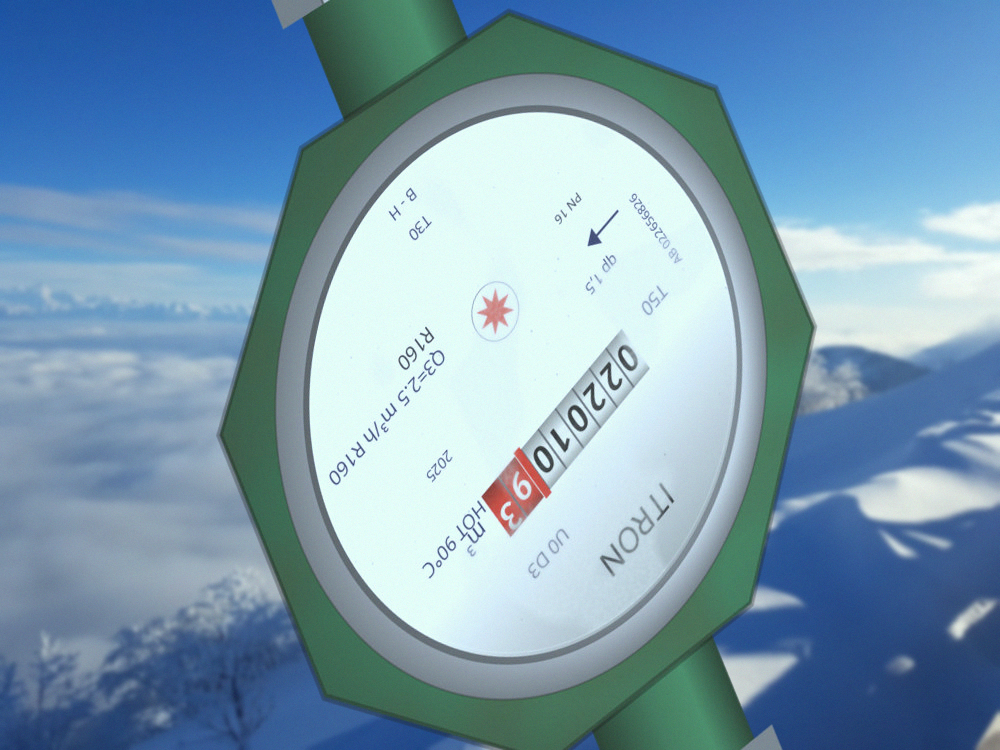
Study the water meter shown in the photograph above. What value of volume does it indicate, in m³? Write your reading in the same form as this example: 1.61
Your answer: 22010.93
